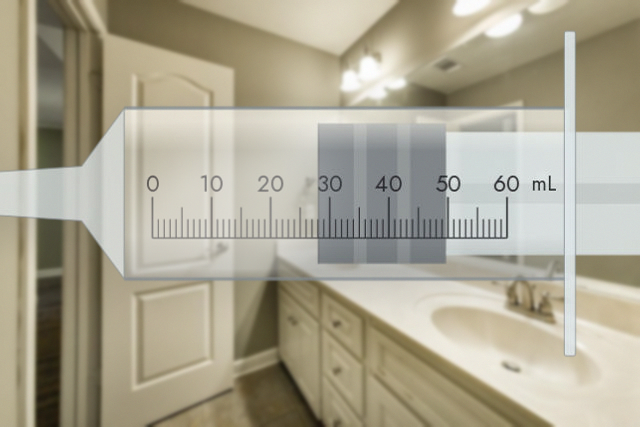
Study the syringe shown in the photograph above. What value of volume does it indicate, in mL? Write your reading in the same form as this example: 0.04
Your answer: 28
